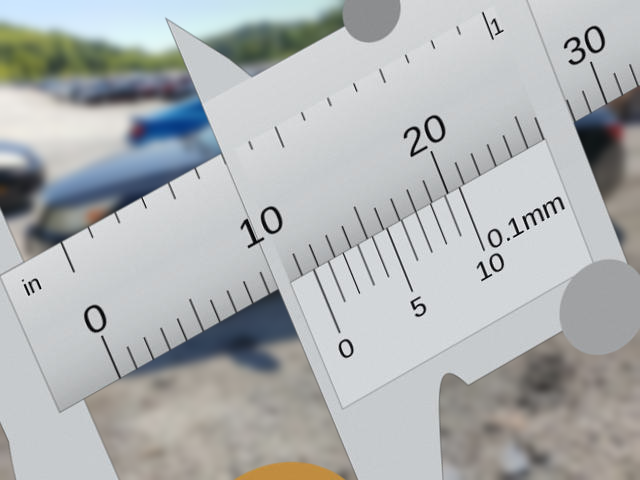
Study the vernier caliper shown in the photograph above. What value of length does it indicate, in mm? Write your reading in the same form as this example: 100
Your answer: 11.7
